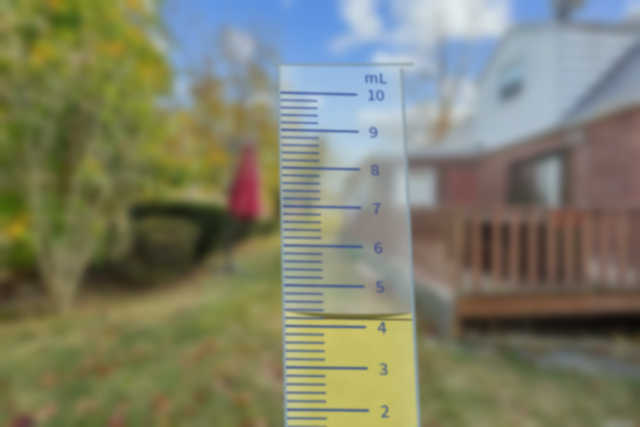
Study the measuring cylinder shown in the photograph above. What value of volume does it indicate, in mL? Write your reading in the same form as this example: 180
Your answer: 4.2
